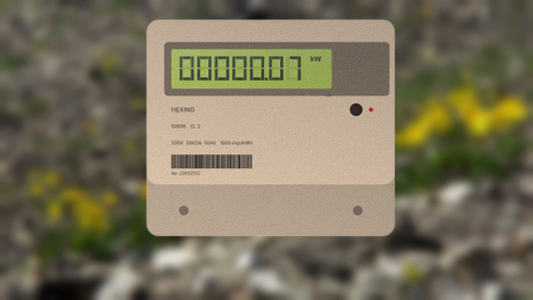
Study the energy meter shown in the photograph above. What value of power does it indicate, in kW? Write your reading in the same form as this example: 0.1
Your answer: 0.07
